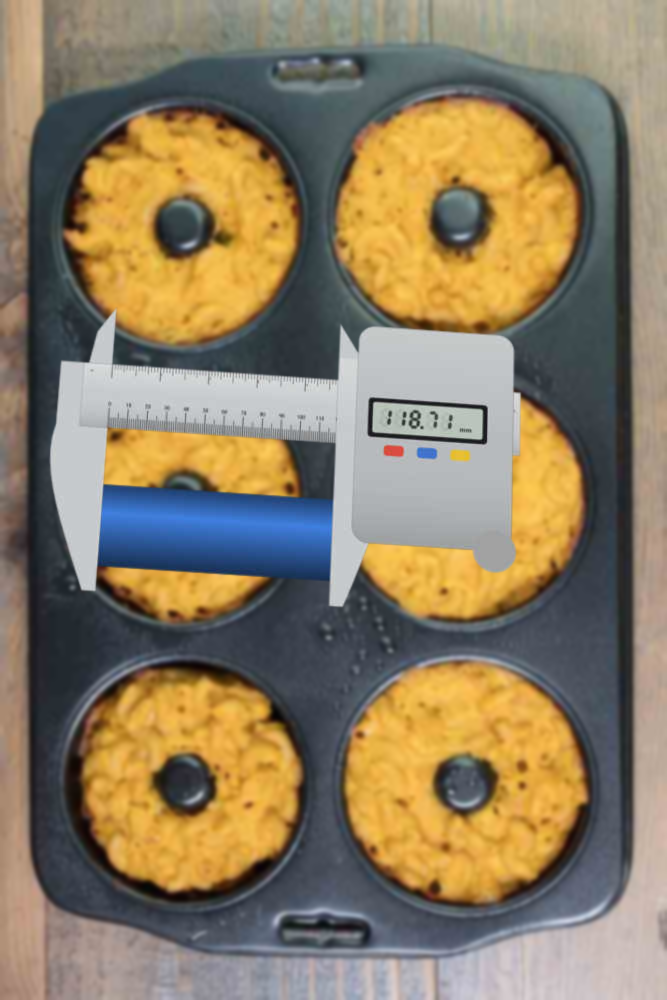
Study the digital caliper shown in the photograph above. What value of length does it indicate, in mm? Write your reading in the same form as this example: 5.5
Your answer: 118.71
